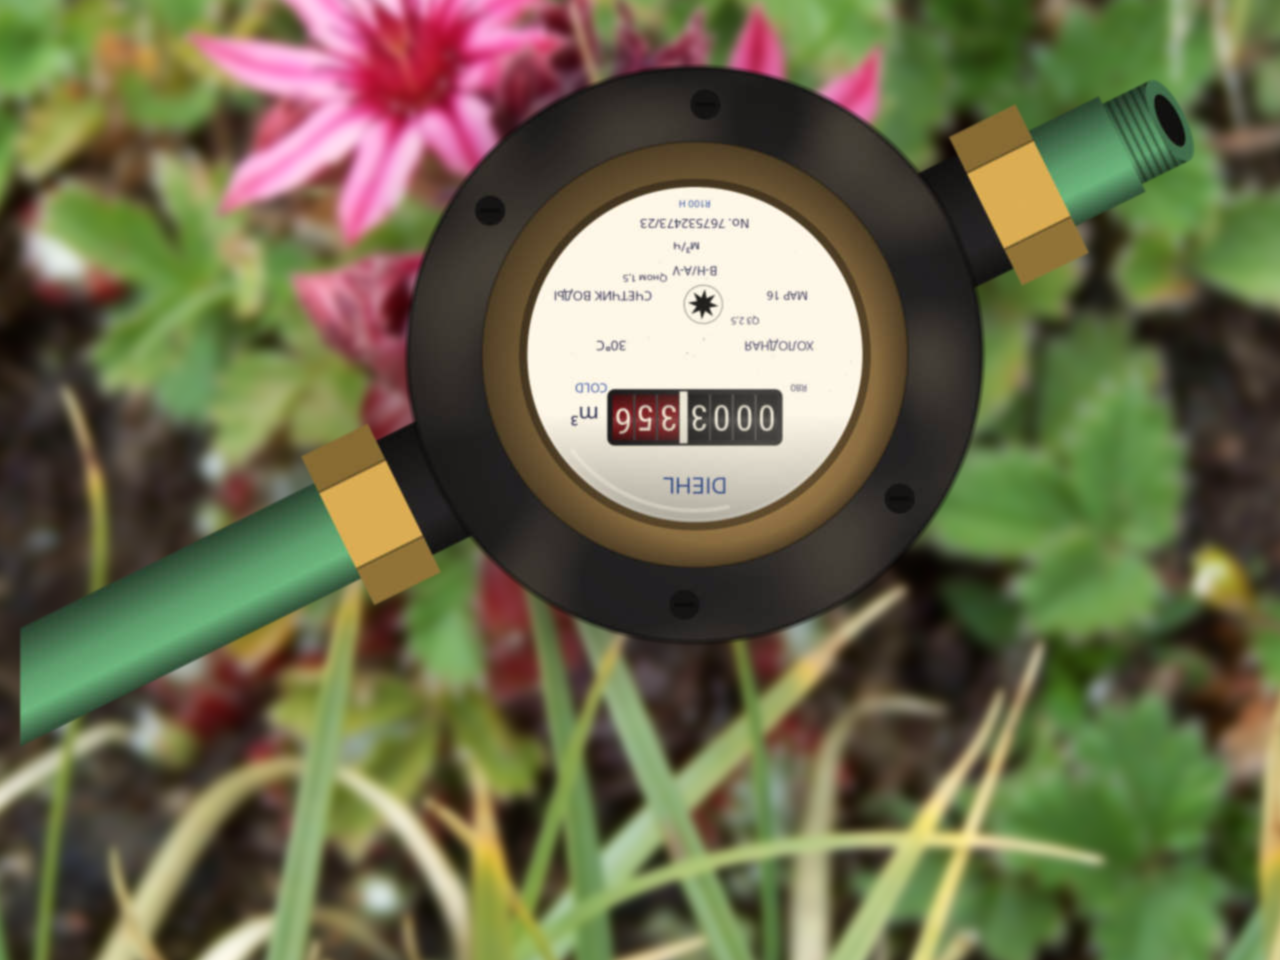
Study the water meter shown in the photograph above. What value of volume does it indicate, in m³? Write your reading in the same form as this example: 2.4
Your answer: 3.356
